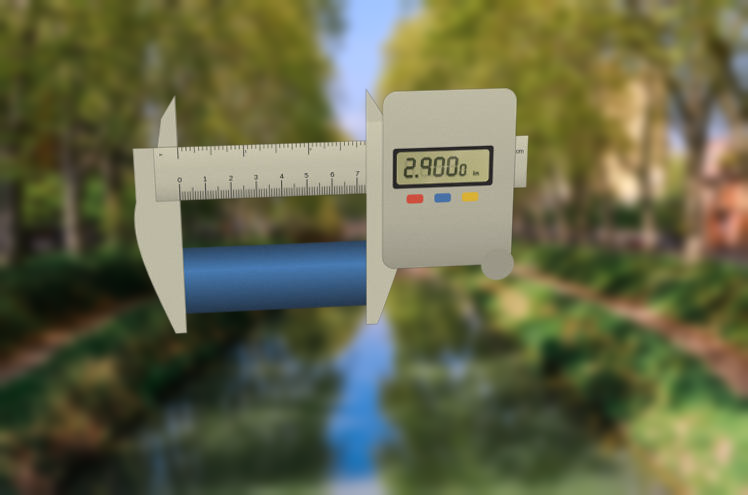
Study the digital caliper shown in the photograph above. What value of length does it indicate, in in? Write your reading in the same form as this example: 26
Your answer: 2.9000
